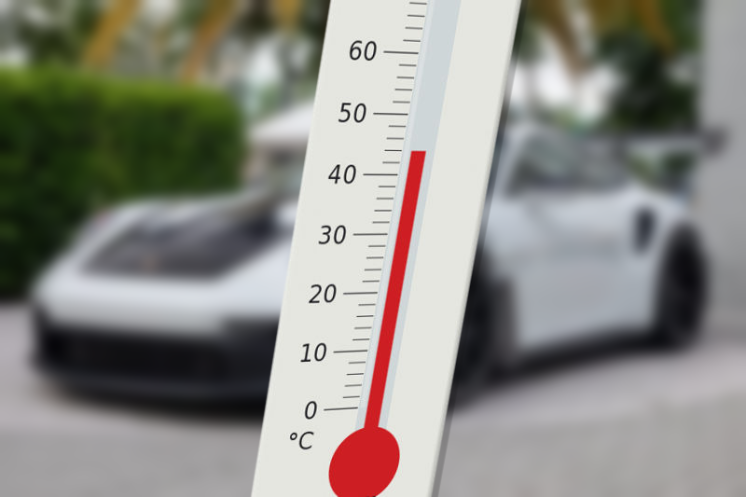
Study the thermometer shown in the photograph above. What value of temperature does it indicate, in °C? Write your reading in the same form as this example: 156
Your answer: 44
